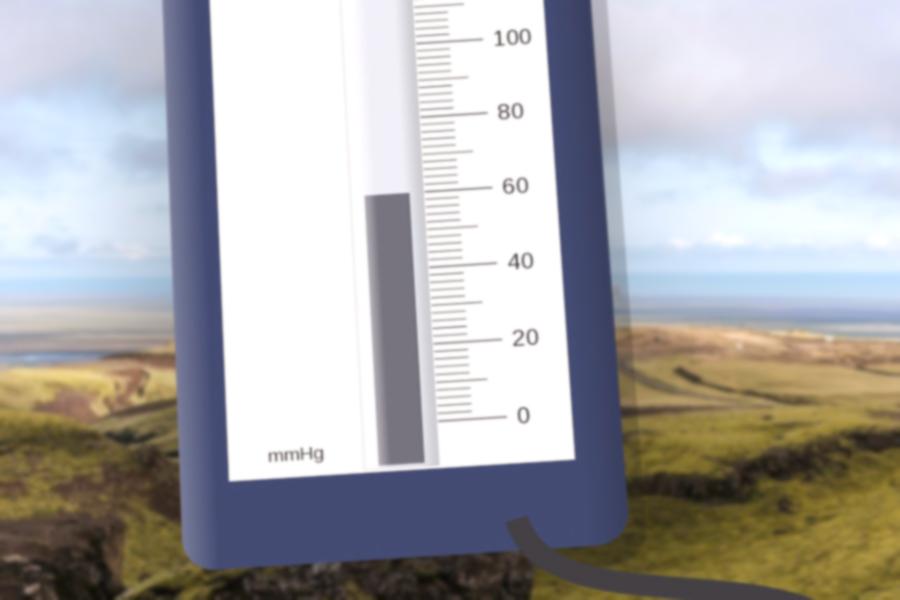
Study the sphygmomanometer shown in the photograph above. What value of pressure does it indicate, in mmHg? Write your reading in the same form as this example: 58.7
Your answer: 60
